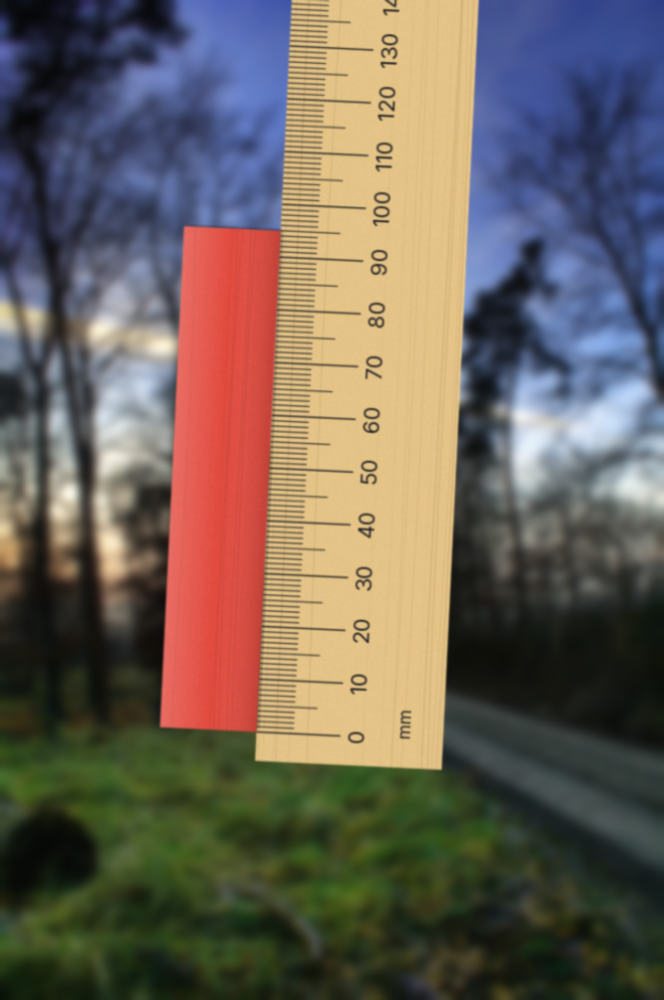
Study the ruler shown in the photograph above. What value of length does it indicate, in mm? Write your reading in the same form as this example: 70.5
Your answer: 95
